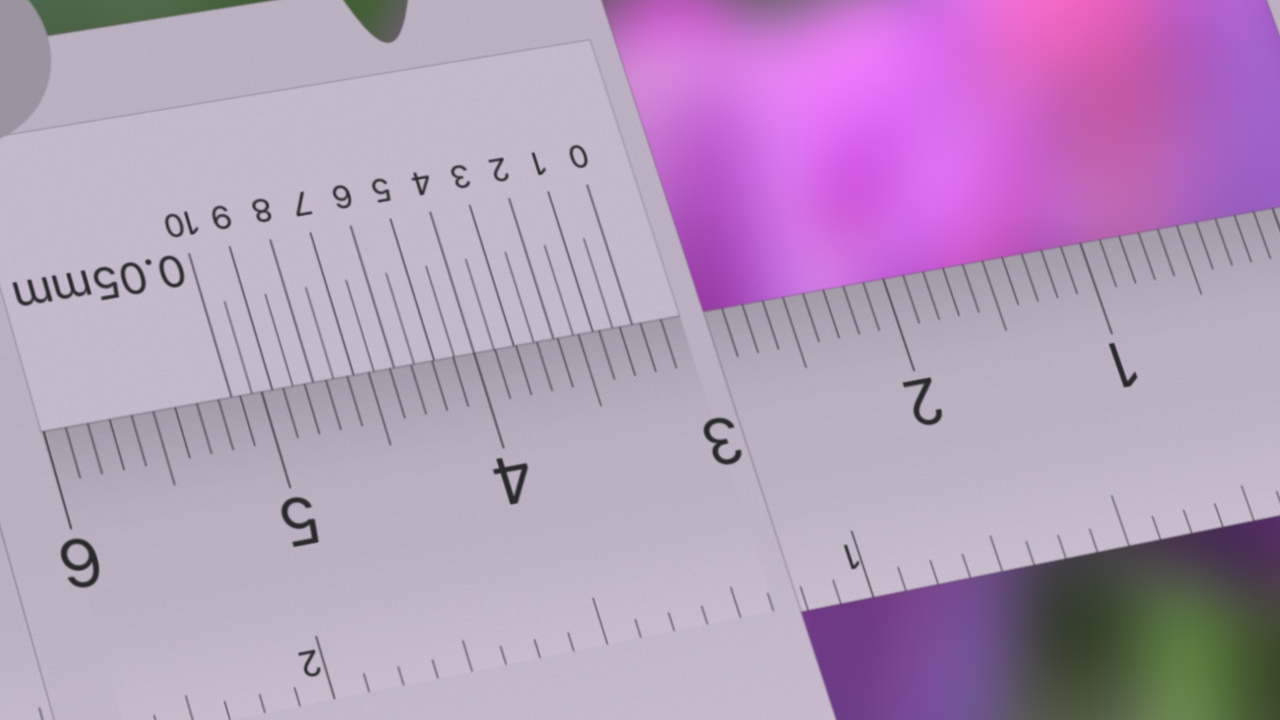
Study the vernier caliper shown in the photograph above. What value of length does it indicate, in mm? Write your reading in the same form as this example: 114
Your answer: 32.4
